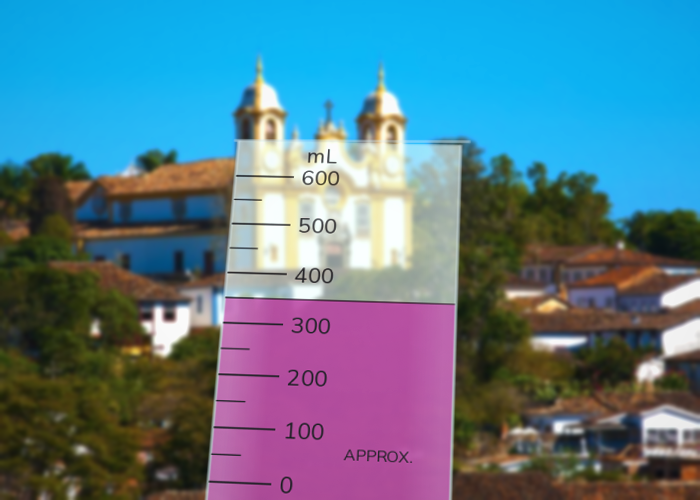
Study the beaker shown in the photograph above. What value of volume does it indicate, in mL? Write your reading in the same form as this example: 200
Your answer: 350
